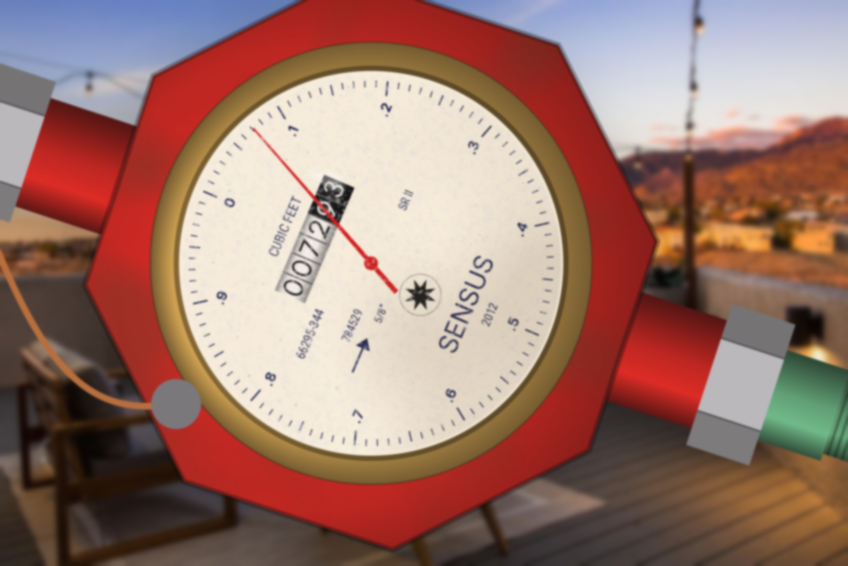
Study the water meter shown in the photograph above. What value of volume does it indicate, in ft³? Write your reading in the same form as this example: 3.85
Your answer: 7293.07
